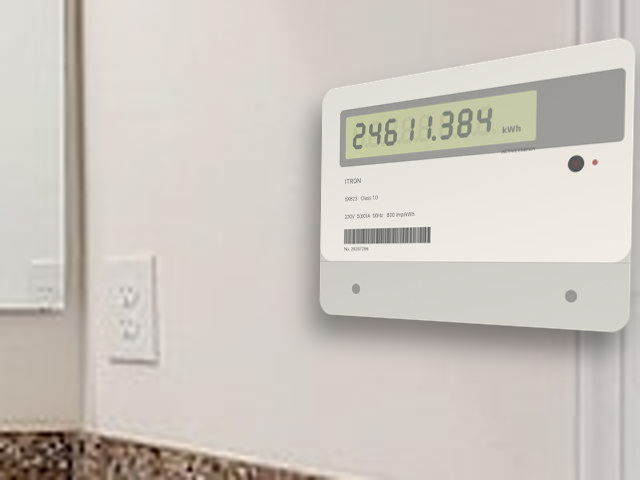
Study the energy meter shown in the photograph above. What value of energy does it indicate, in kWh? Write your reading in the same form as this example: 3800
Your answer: 24611.384
